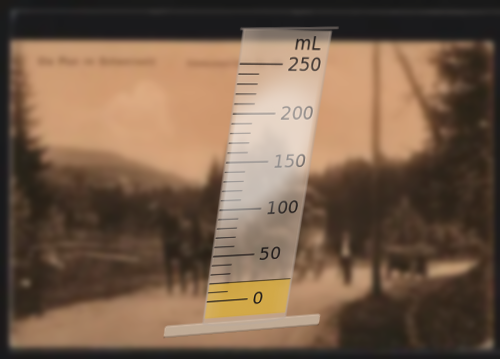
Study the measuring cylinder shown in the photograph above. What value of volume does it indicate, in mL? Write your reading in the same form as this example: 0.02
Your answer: 20
